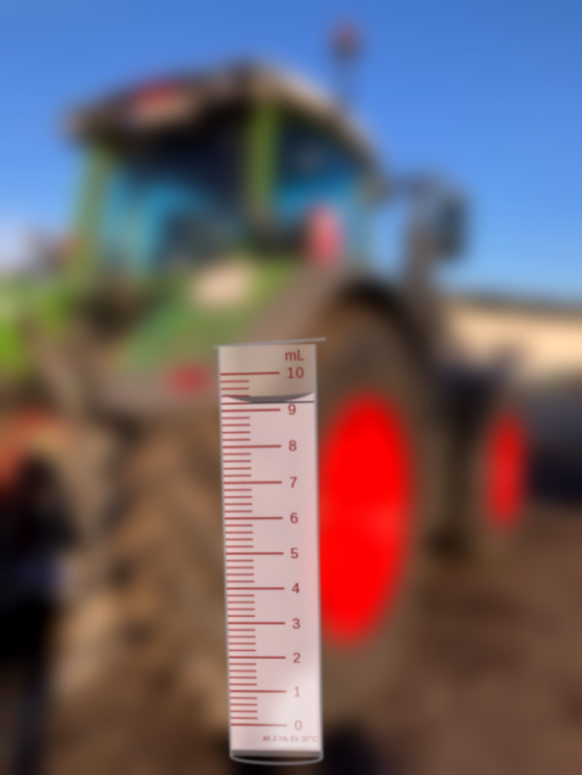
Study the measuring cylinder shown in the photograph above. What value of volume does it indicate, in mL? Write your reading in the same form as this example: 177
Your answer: 9.2
